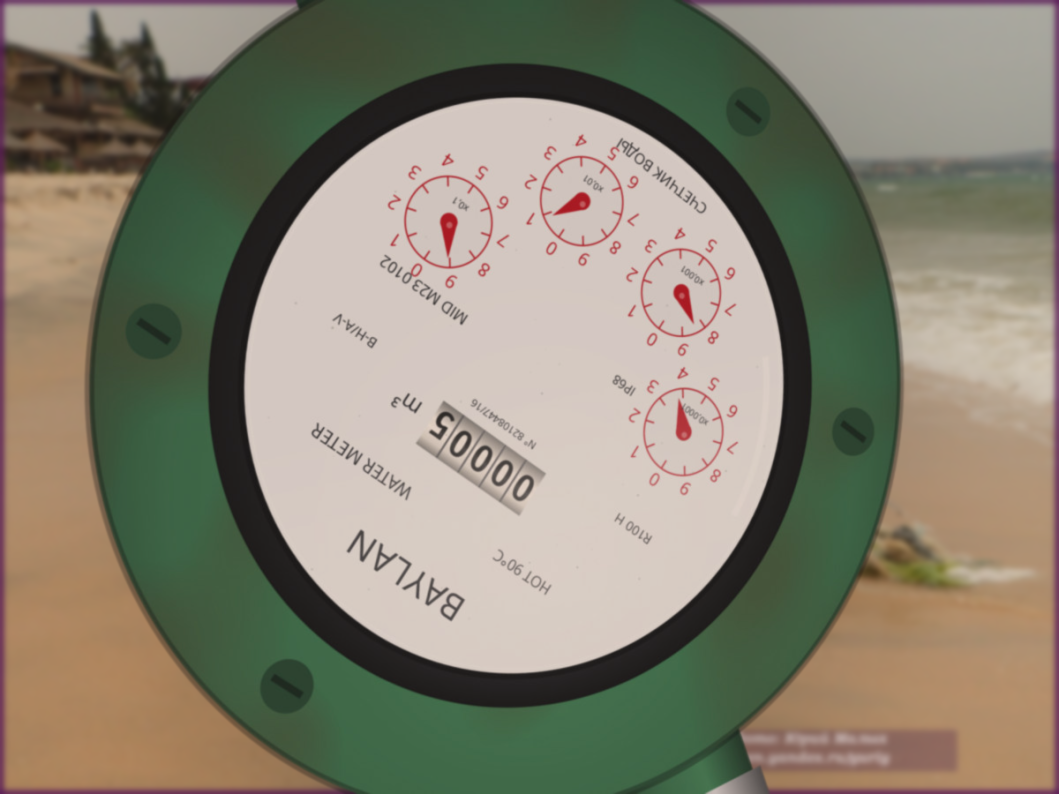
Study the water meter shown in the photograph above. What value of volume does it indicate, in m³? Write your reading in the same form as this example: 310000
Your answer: 4.9083
